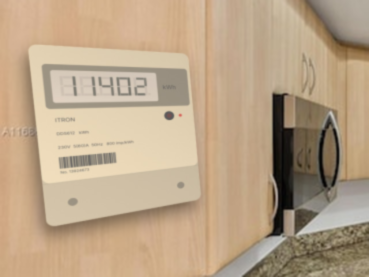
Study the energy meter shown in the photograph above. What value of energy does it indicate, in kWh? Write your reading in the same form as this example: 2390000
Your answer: 11402
